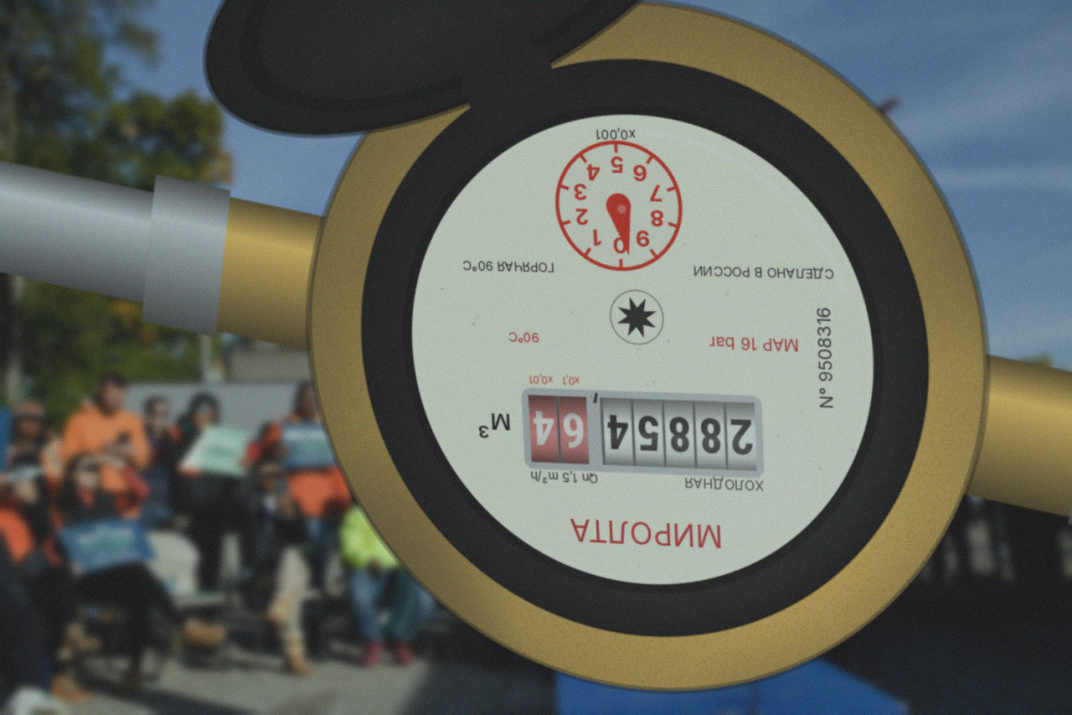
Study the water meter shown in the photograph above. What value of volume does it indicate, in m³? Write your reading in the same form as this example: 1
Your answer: 28854.639
